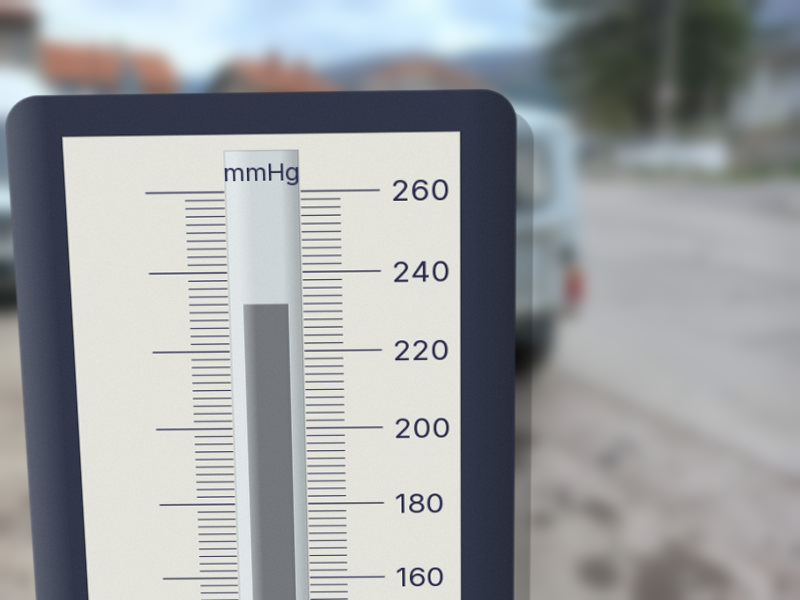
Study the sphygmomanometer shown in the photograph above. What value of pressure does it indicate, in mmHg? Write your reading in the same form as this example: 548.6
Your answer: 232
